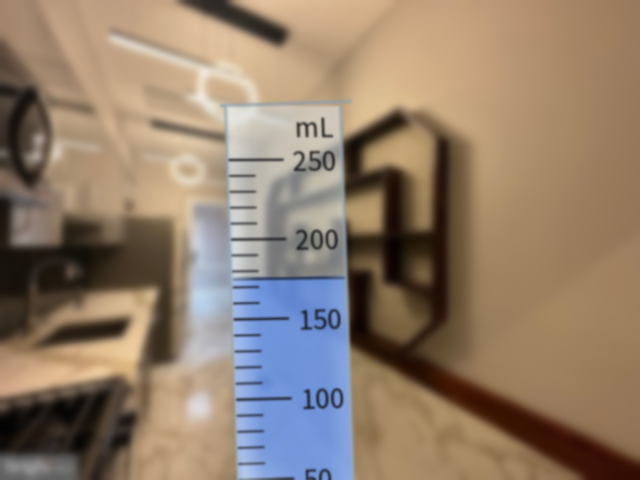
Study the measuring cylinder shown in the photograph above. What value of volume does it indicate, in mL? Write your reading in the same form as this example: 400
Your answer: 175
